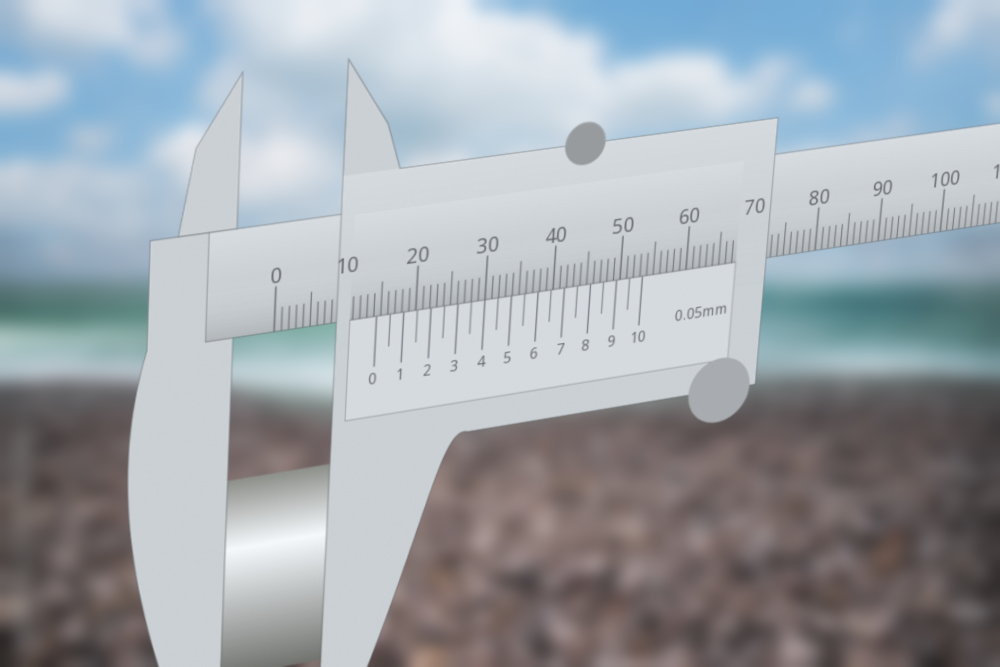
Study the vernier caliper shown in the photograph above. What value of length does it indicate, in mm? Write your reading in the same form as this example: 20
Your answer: 14.4
